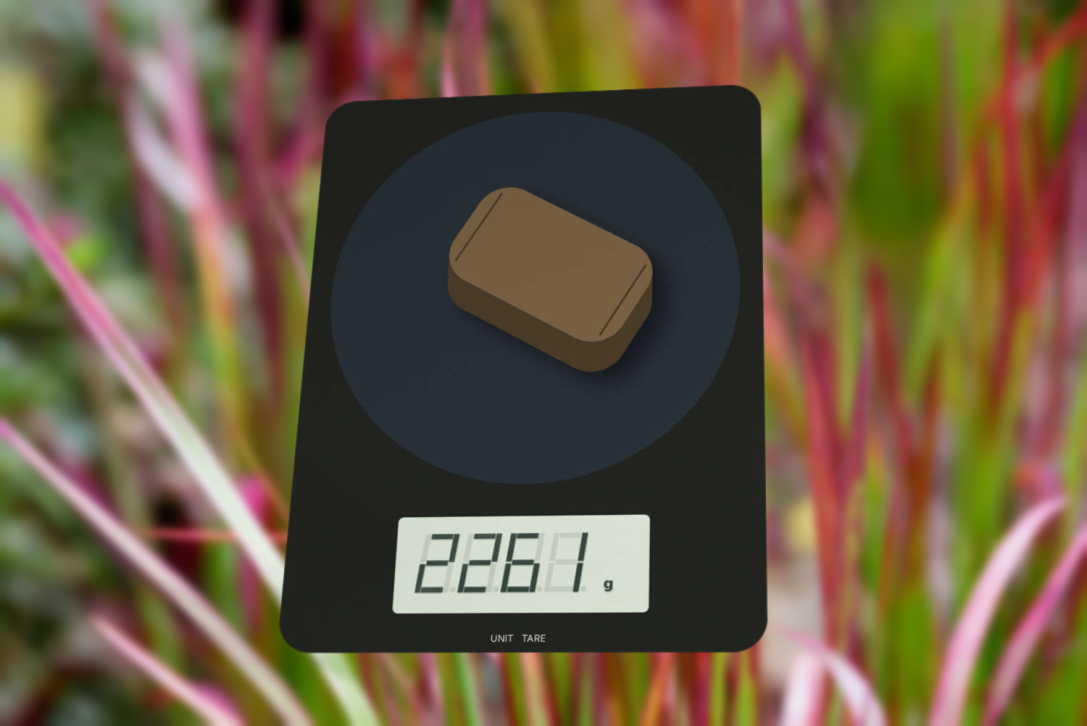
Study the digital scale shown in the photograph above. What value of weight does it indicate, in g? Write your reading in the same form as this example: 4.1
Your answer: 2261
